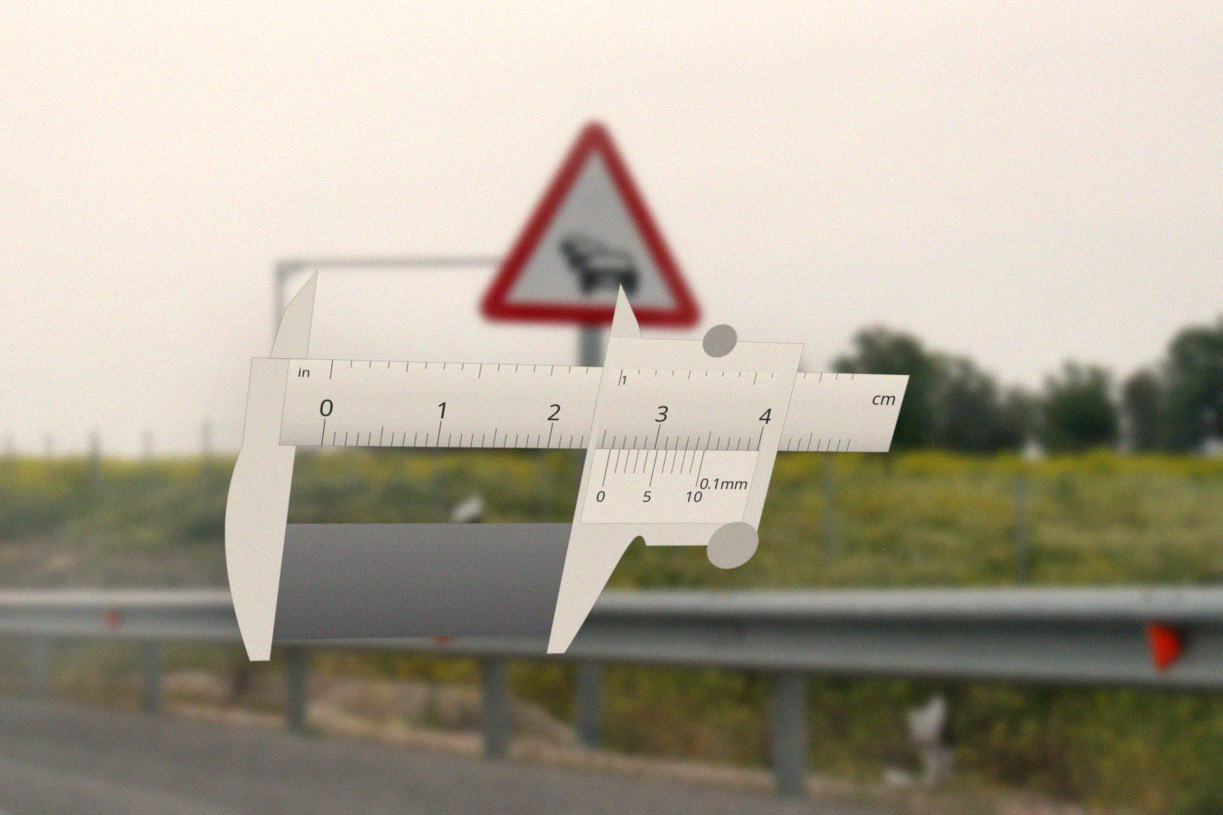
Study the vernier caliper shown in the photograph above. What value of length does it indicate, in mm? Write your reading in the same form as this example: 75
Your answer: 25.8
